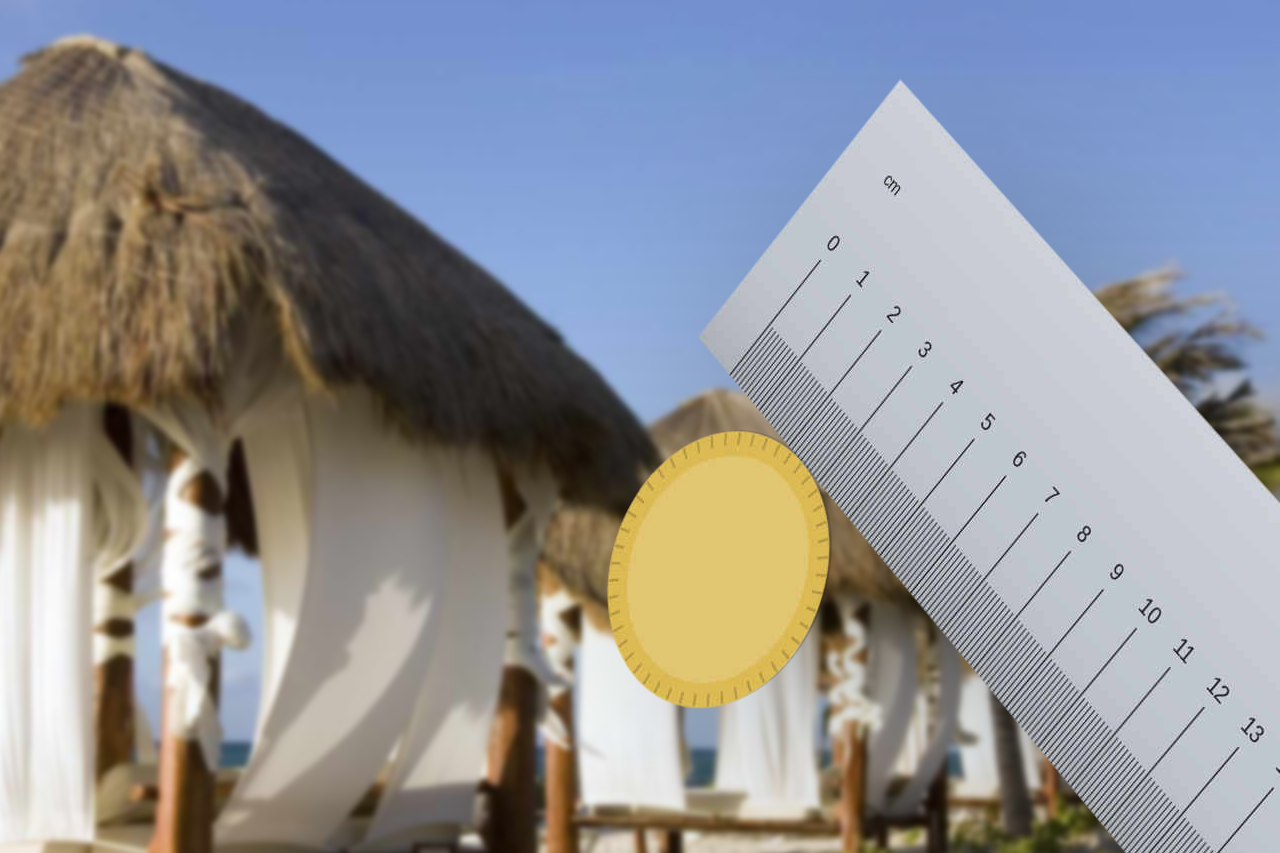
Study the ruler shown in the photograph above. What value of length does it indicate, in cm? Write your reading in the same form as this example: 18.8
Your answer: 4.9
